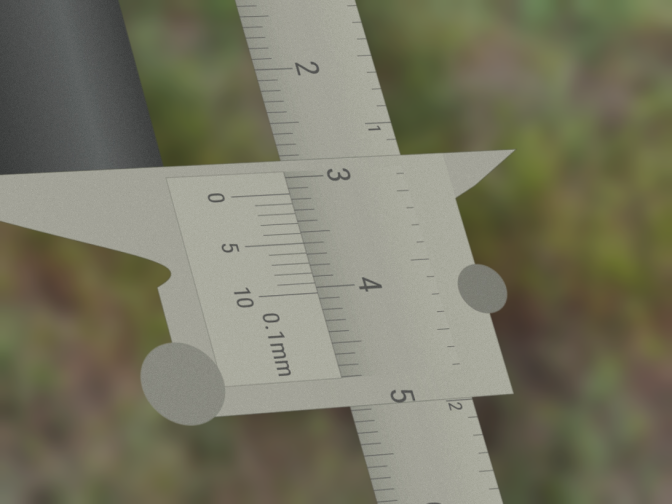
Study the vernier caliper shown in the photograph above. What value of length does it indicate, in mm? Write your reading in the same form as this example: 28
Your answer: 31.5
